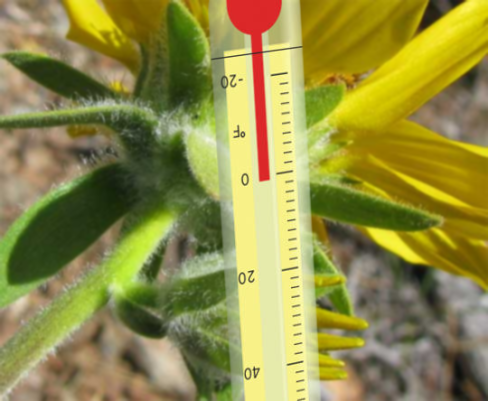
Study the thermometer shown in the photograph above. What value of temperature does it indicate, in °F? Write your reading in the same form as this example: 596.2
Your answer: 1
